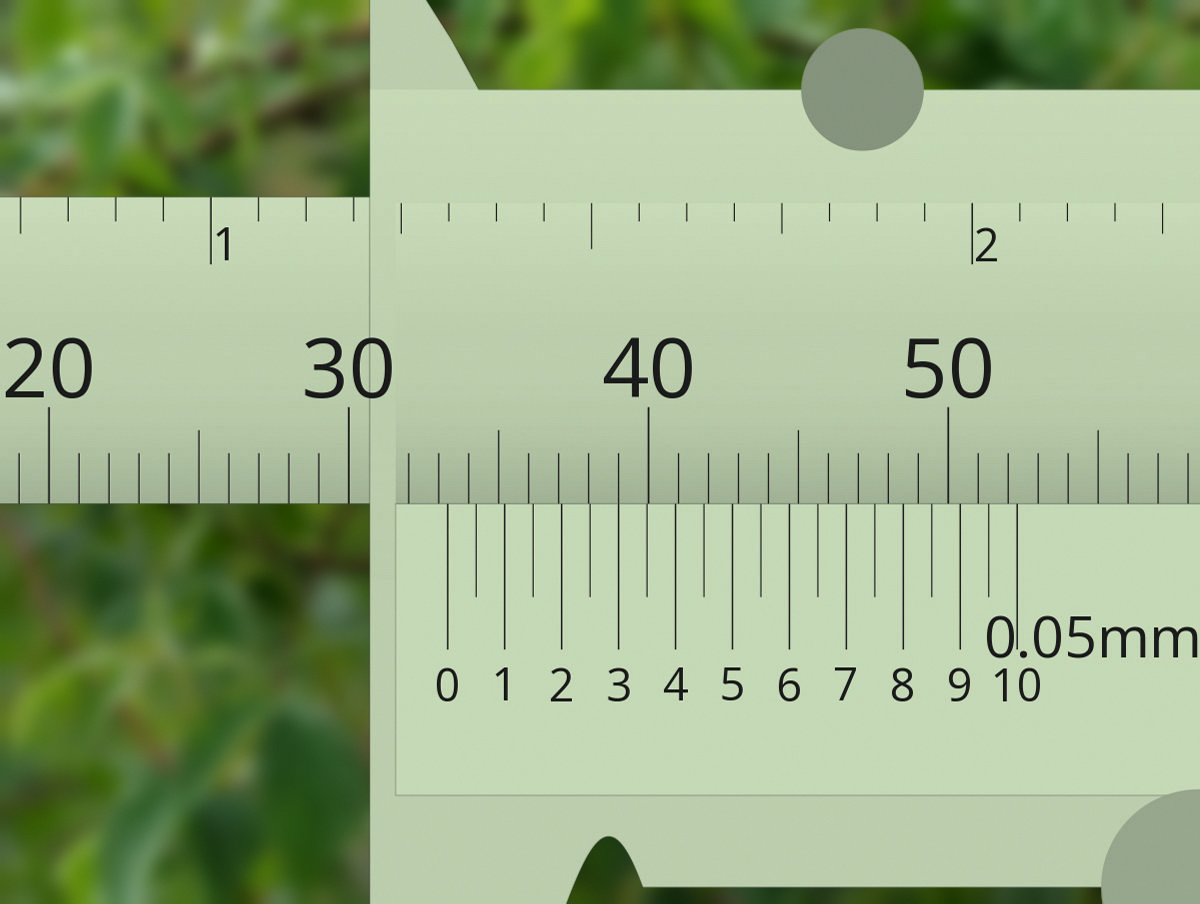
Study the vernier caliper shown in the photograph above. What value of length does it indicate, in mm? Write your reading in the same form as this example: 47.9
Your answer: 33.30
